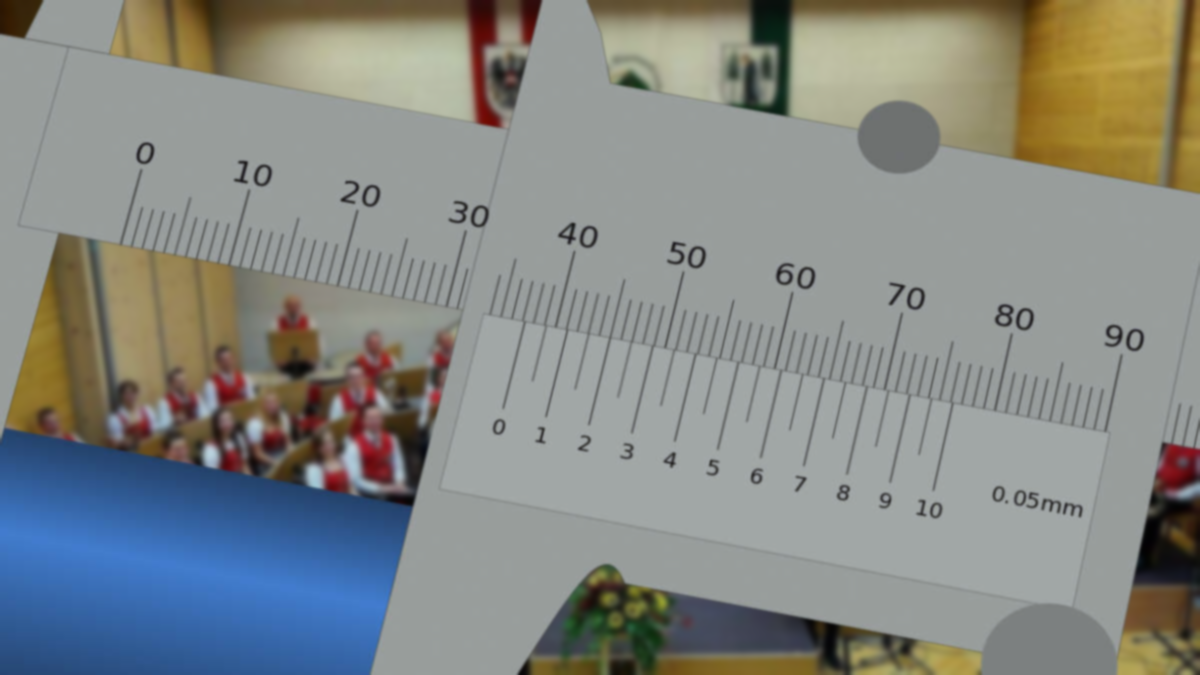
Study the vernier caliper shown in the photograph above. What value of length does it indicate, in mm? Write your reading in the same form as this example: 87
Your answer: 37.2
